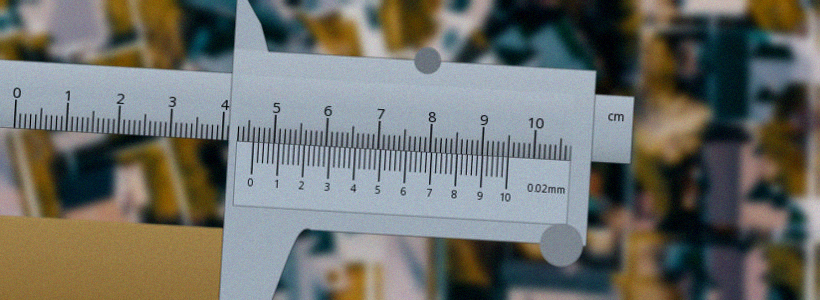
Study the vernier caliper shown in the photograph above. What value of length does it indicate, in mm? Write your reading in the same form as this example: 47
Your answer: 46.0
